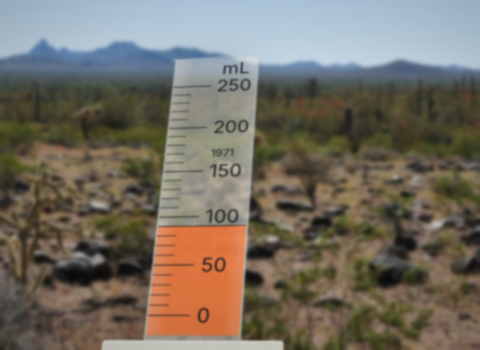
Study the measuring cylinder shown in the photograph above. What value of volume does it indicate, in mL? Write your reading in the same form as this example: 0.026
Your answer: 90
